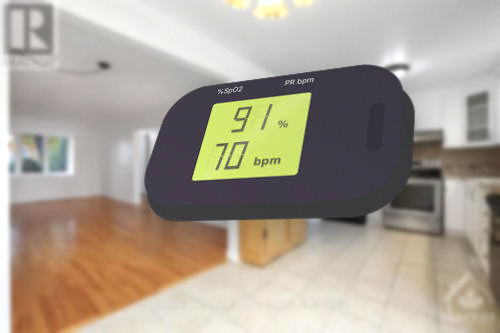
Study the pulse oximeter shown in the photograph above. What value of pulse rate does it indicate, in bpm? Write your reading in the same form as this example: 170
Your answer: 70
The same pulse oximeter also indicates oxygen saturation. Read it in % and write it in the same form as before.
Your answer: 91
